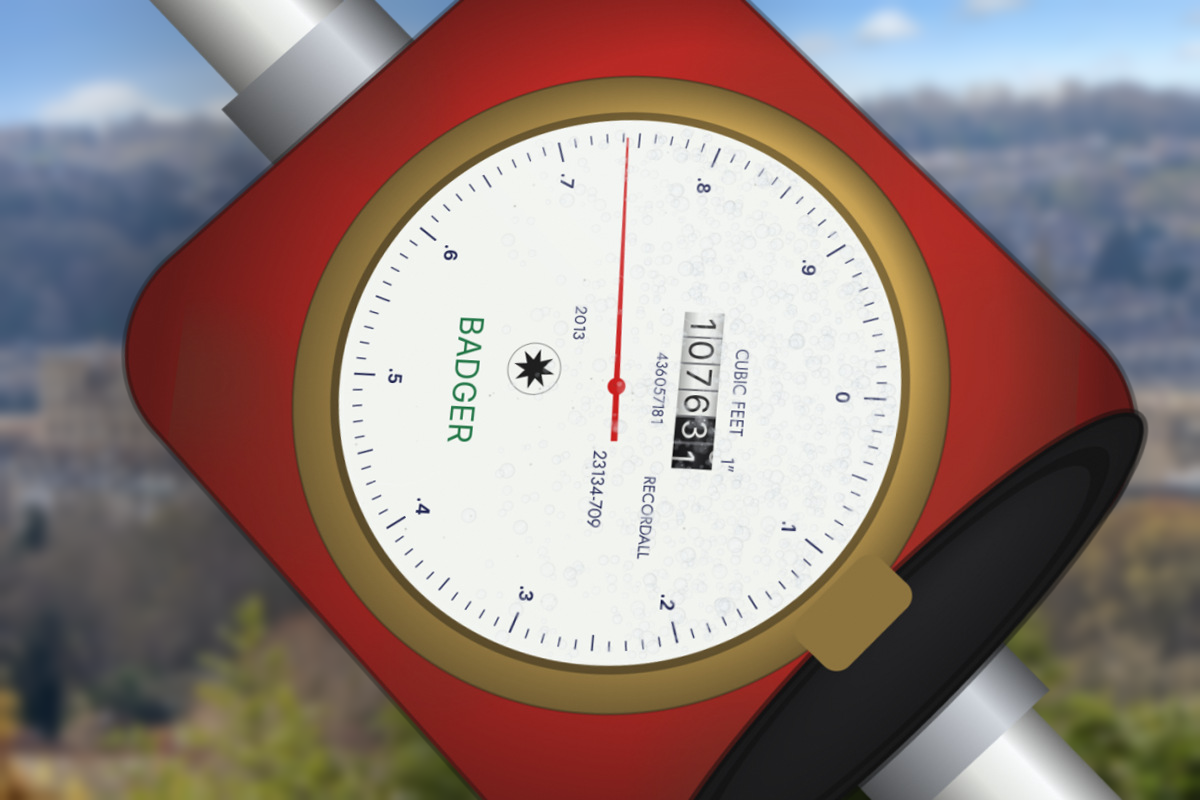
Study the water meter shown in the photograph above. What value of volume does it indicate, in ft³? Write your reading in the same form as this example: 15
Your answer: 107630.74
